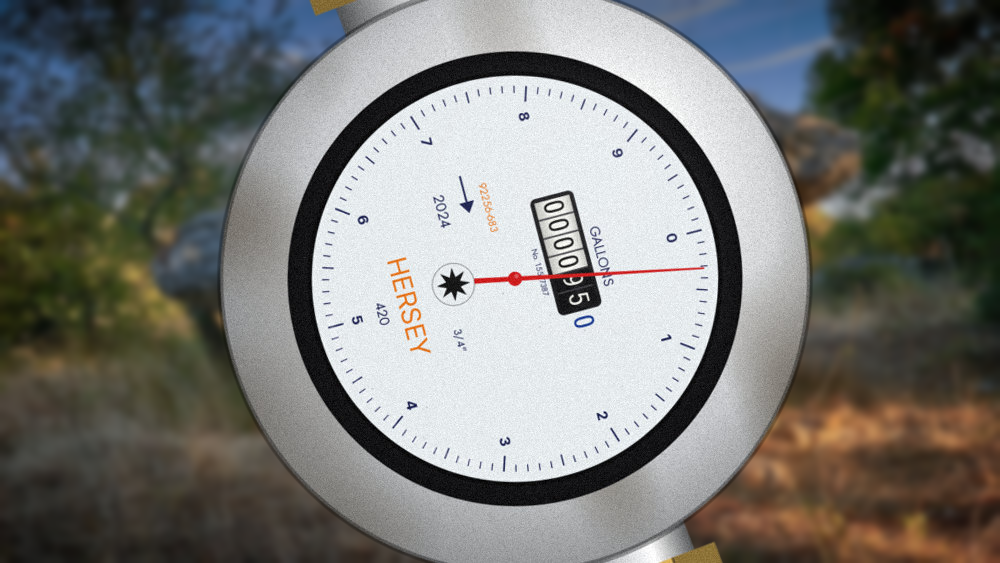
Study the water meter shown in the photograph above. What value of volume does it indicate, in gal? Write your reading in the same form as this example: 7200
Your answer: 950.3
